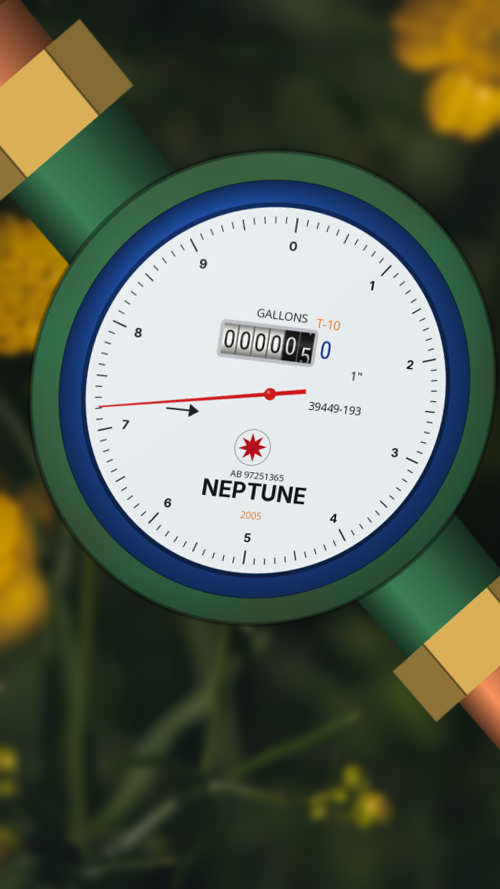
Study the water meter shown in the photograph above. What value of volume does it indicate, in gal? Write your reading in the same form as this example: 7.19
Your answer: 47.2
